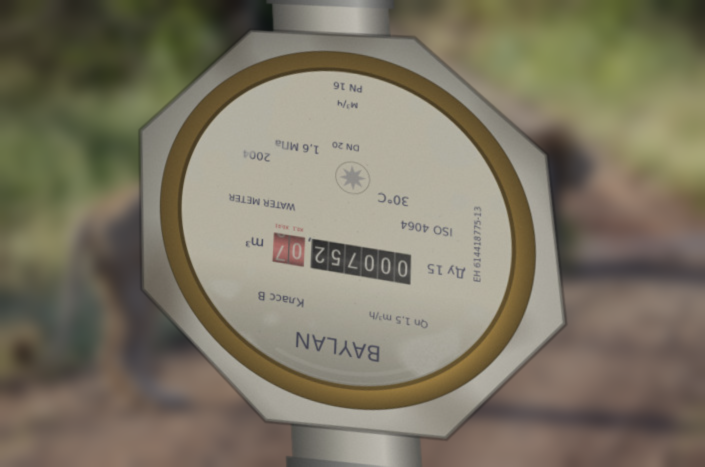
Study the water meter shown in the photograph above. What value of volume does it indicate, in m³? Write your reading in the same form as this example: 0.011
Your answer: 752.07
